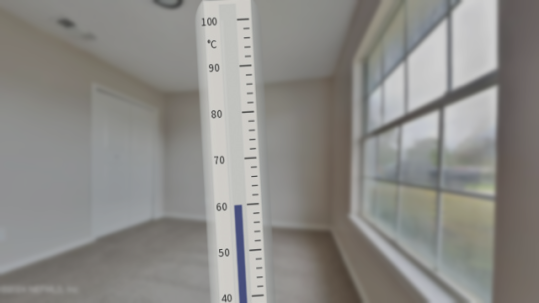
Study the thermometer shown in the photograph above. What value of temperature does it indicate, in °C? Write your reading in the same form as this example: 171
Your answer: 60
